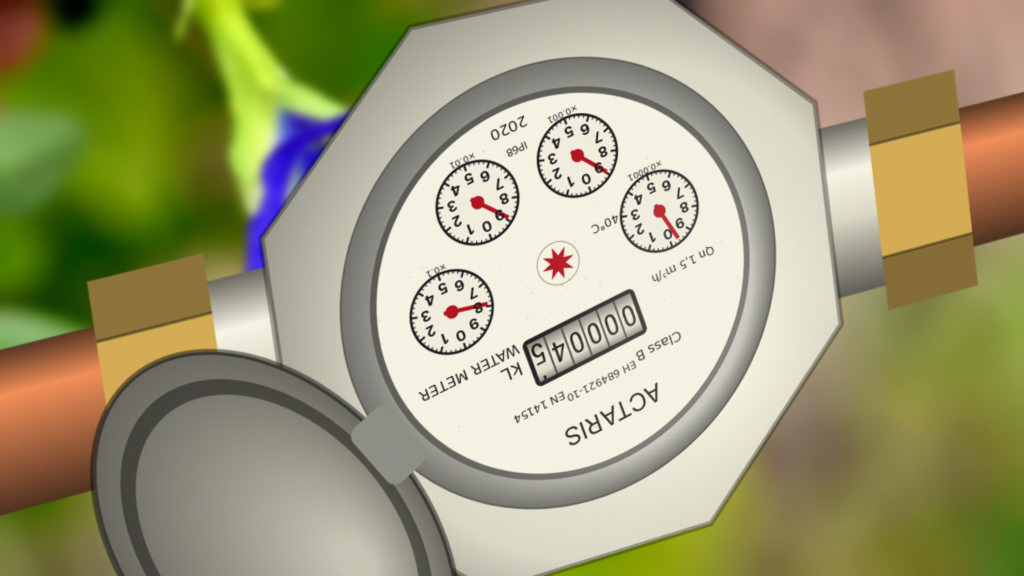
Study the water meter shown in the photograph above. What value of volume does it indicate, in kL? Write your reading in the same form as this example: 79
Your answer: 44.7889
